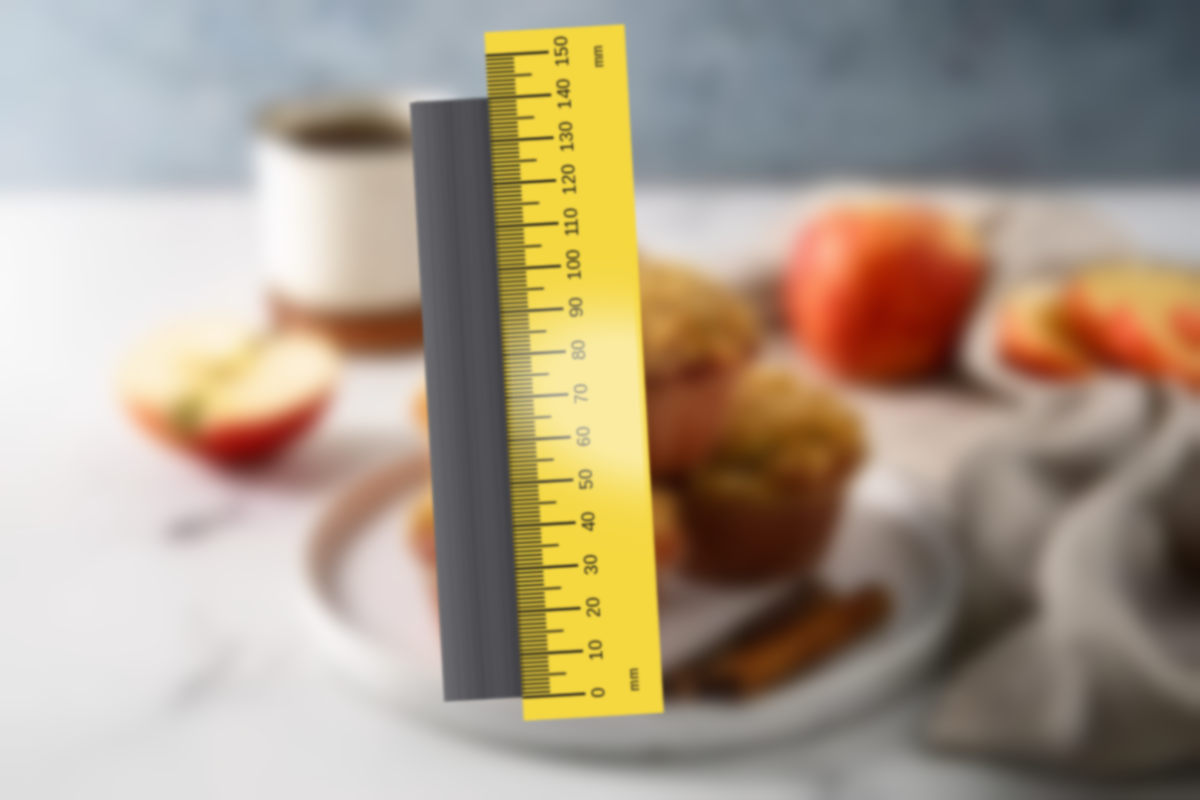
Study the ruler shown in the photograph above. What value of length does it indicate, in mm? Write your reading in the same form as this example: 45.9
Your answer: 140
